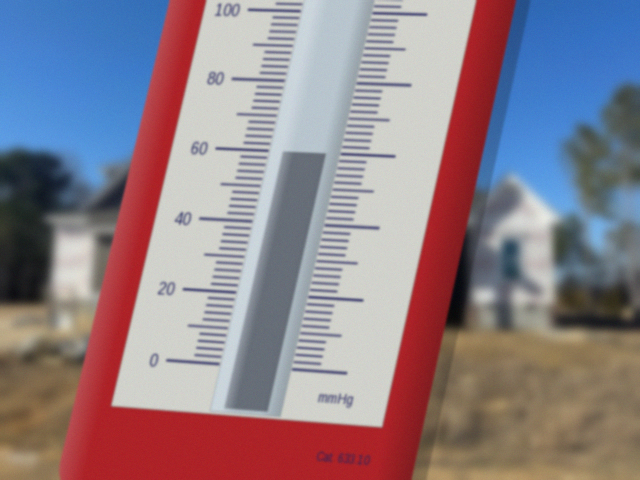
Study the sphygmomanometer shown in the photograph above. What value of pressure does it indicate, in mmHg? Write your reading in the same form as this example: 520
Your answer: 60
